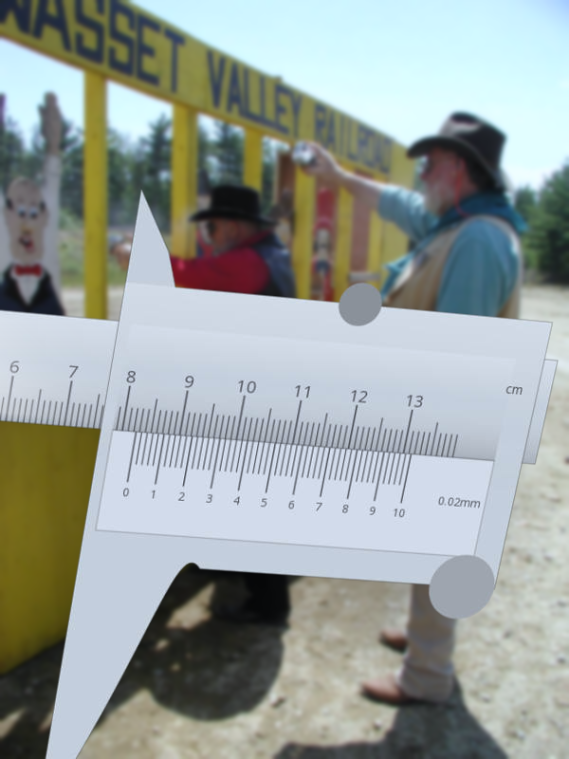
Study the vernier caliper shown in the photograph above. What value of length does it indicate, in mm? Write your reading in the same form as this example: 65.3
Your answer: 82.4
